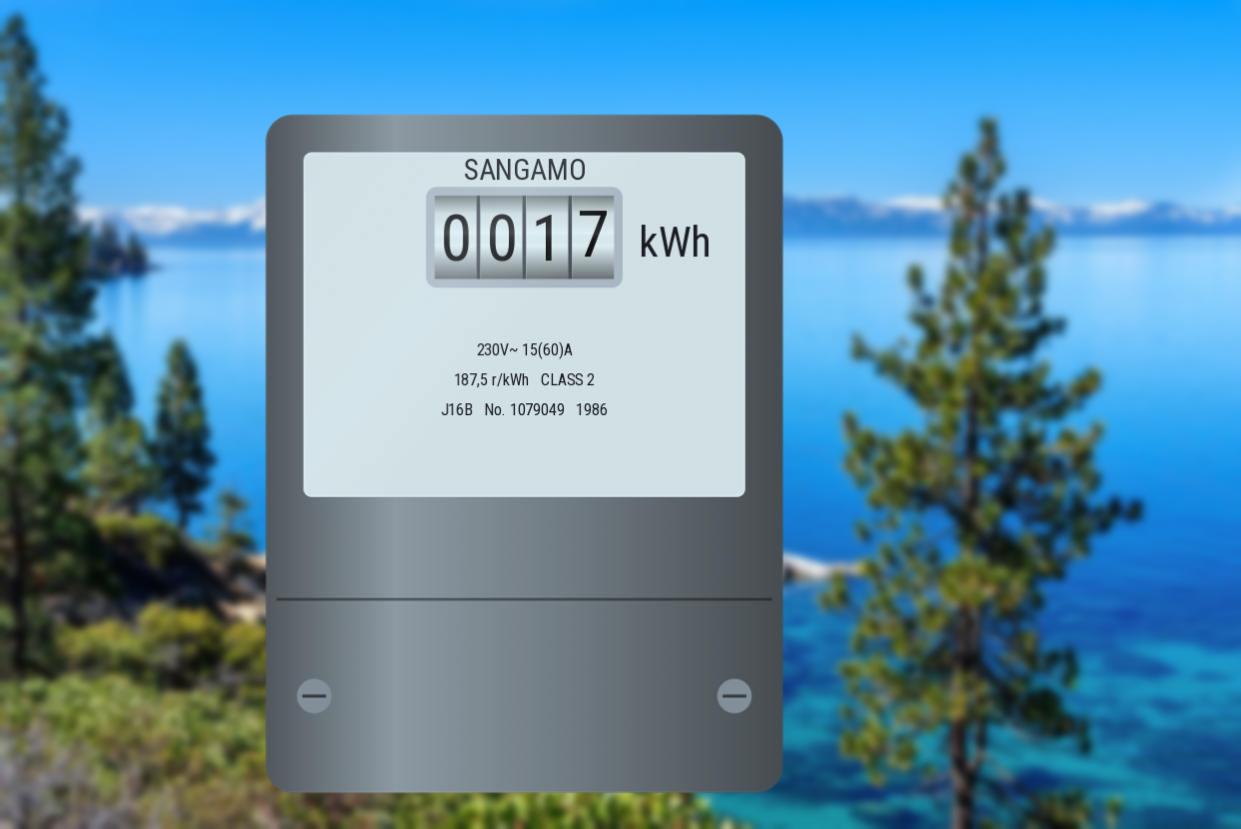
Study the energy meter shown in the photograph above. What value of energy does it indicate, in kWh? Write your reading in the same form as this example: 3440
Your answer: 17
